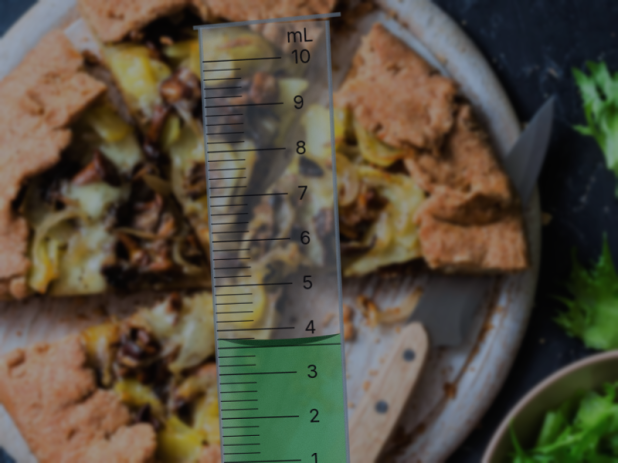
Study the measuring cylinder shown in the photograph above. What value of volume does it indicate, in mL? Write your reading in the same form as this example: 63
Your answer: 3.6
